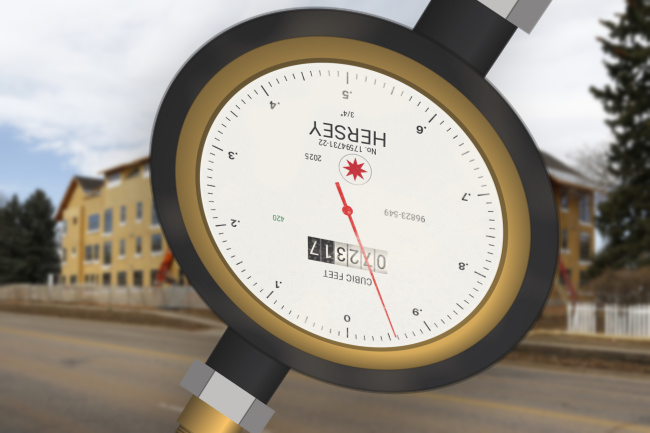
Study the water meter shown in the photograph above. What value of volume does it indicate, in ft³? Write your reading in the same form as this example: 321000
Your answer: 72316.94
